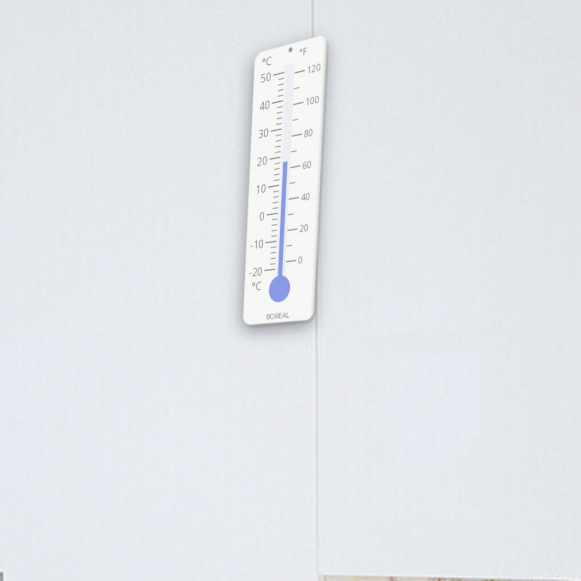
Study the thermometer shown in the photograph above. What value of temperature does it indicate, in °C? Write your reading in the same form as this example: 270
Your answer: 18
